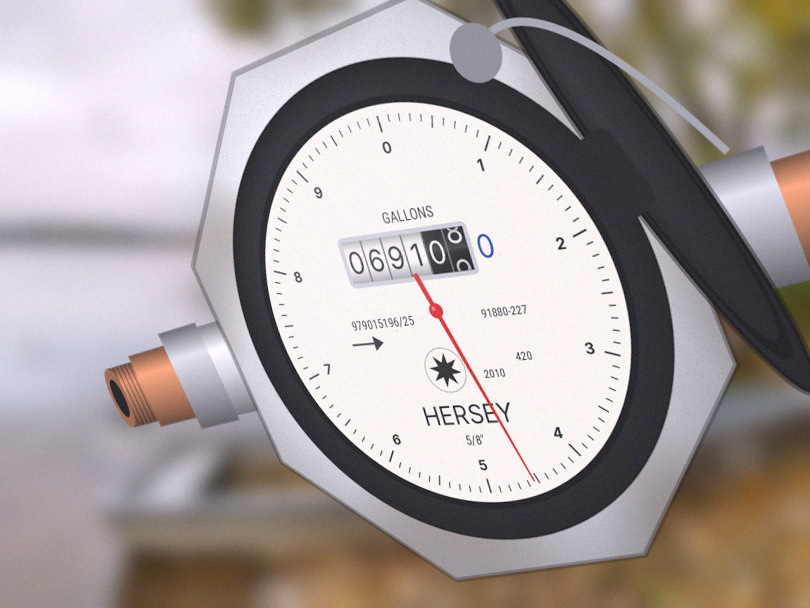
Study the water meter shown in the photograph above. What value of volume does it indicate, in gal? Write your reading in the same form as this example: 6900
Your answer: 691084.5
